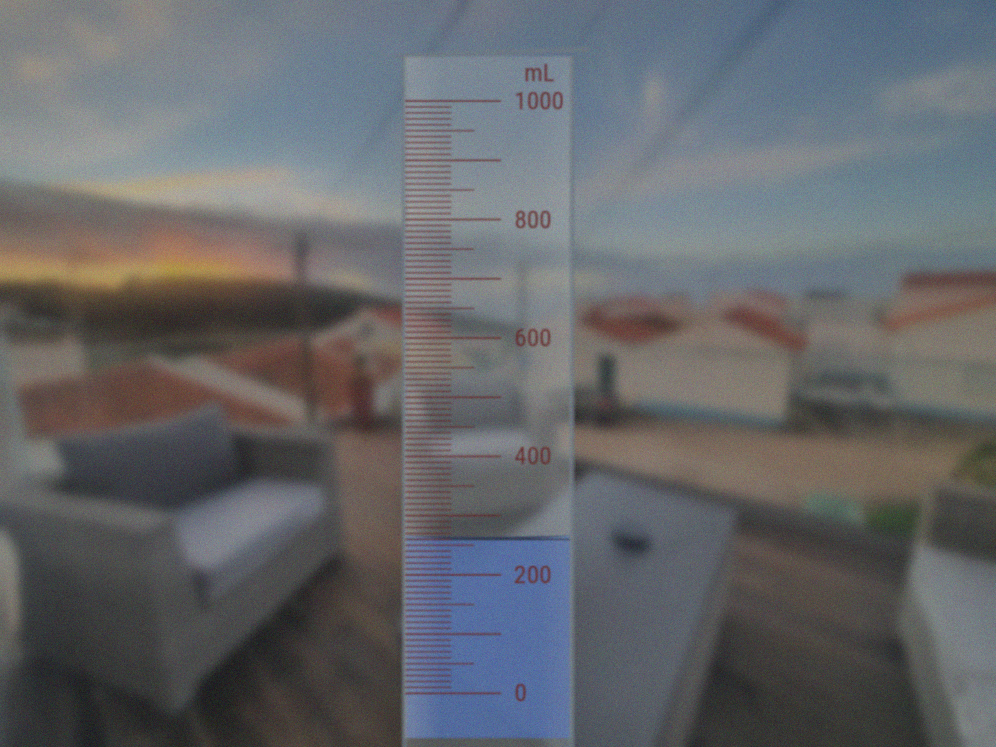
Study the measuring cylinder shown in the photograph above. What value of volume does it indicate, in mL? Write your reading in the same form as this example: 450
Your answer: 260
